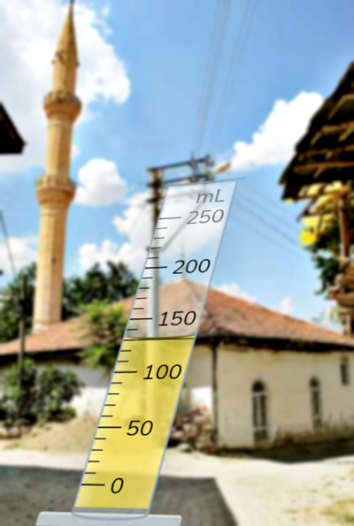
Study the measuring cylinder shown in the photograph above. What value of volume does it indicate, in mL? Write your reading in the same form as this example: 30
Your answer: 130
